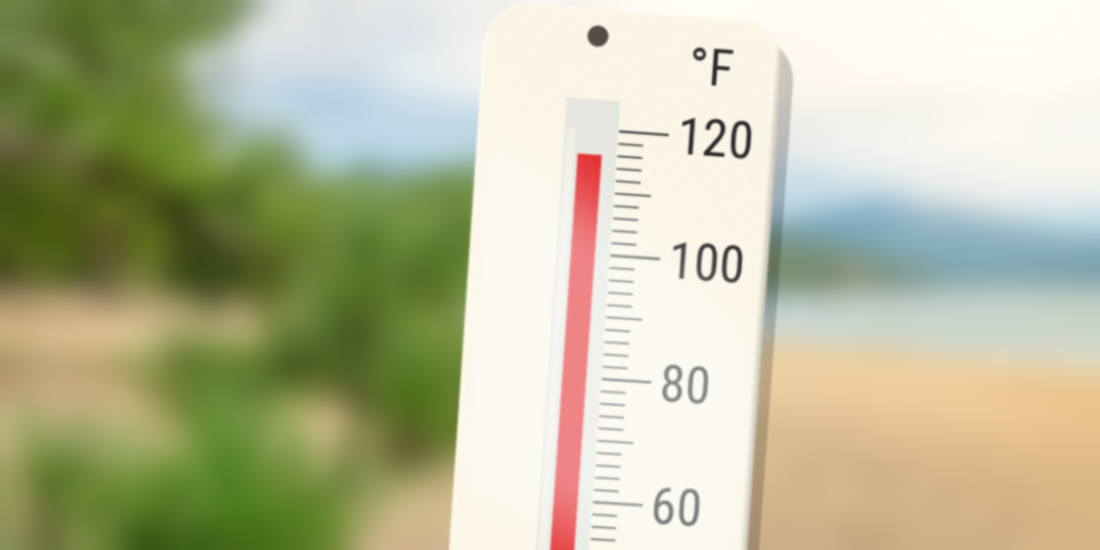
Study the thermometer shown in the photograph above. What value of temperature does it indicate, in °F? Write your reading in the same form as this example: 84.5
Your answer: 116
